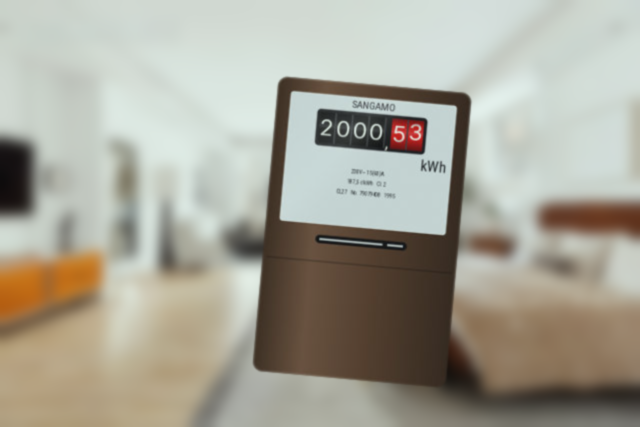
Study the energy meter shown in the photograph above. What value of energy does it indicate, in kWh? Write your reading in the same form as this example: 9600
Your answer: 2000.53
